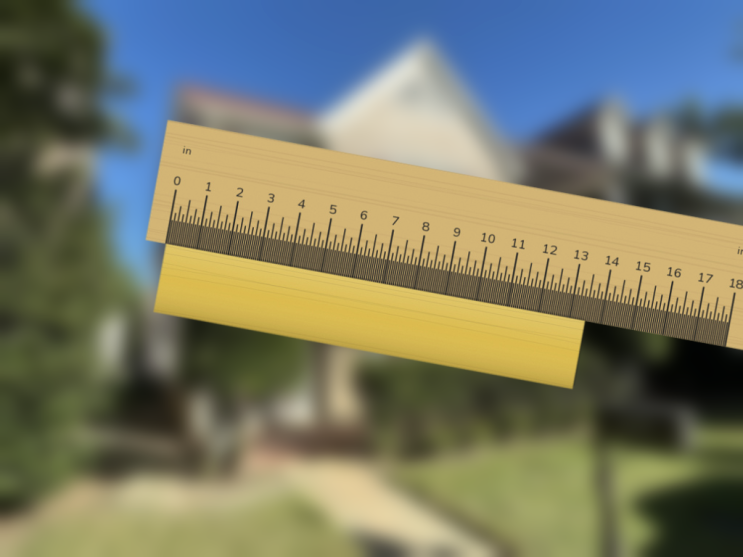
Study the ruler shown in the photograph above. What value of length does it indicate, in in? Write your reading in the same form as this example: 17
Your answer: 13.5
